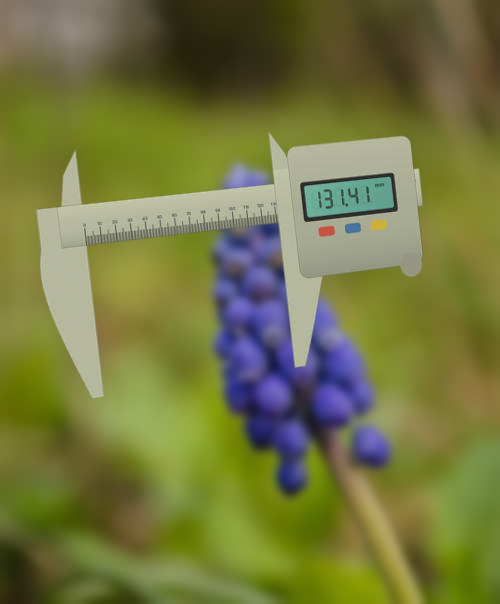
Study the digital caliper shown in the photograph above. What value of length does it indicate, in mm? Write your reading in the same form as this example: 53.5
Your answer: 131.41
